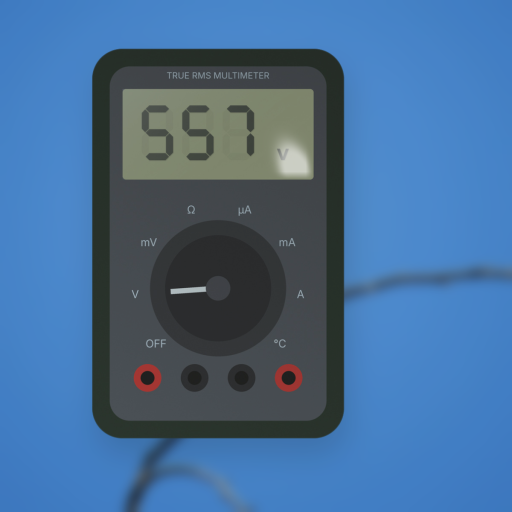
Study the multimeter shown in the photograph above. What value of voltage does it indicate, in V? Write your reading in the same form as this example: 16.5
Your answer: 557
